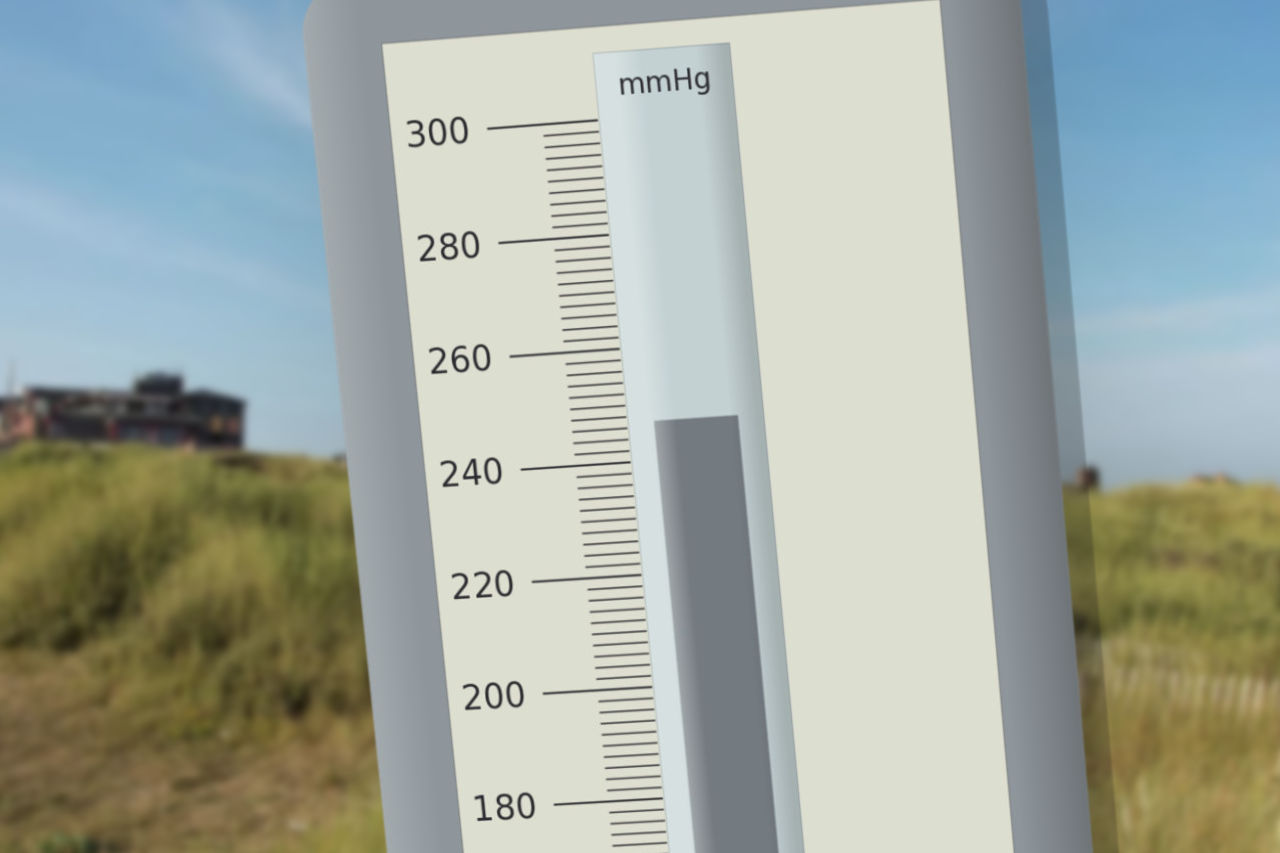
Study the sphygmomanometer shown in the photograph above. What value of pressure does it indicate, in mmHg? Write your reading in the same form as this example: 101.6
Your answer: 247
